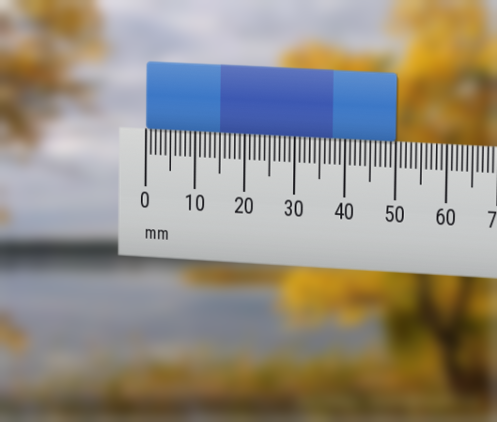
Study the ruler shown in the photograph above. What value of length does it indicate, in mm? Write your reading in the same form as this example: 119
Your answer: 50
